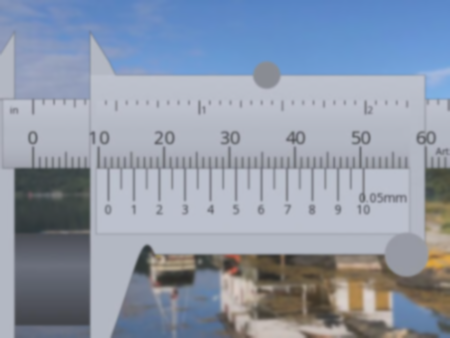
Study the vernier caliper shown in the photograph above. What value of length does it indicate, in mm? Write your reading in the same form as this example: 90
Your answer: 11.5
